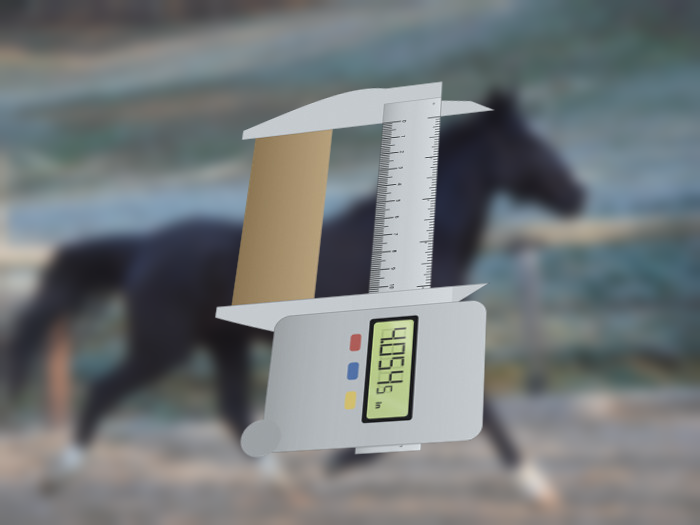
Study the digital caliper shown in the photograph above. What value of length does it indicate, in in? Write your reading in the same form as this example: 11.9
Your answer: 4.0545
